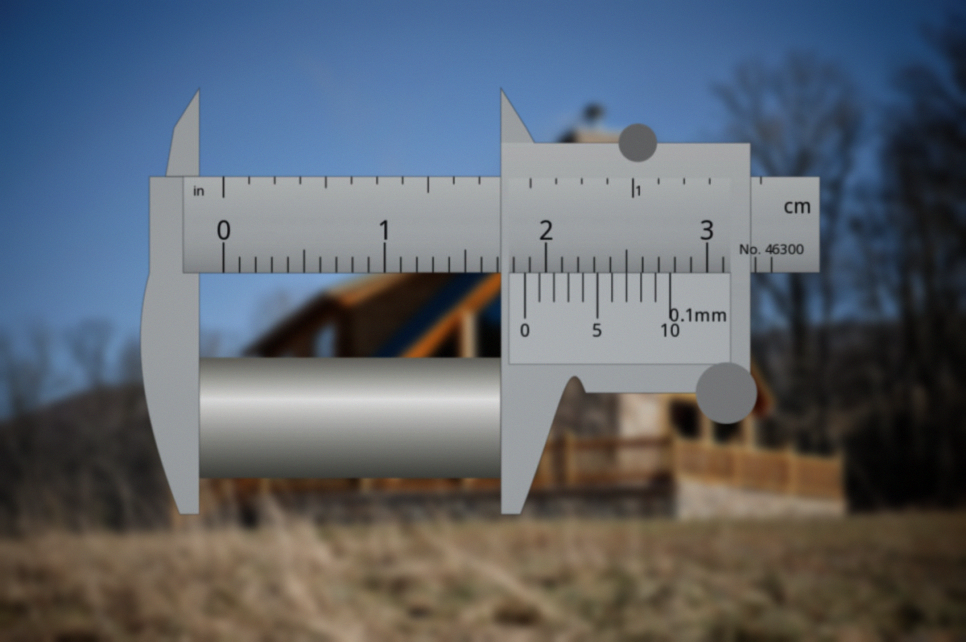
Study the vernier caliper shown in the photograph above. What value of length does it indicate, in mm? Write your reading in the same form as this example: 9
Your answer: 18.7
